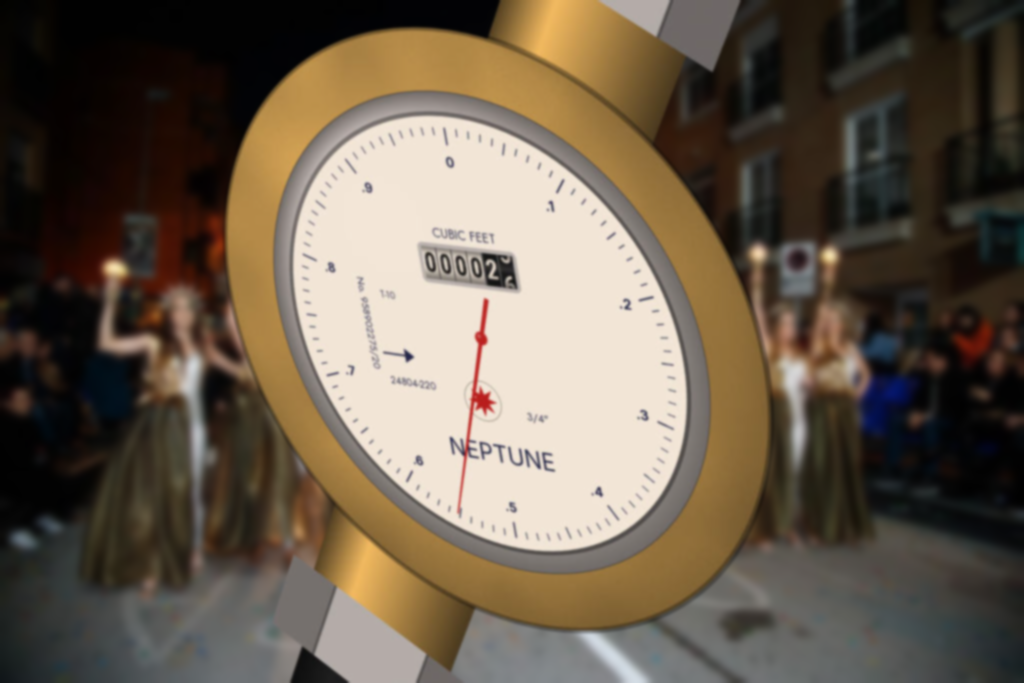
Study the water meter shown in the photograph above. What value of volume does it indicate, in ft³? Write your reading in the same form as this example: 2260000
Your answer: 25.55
